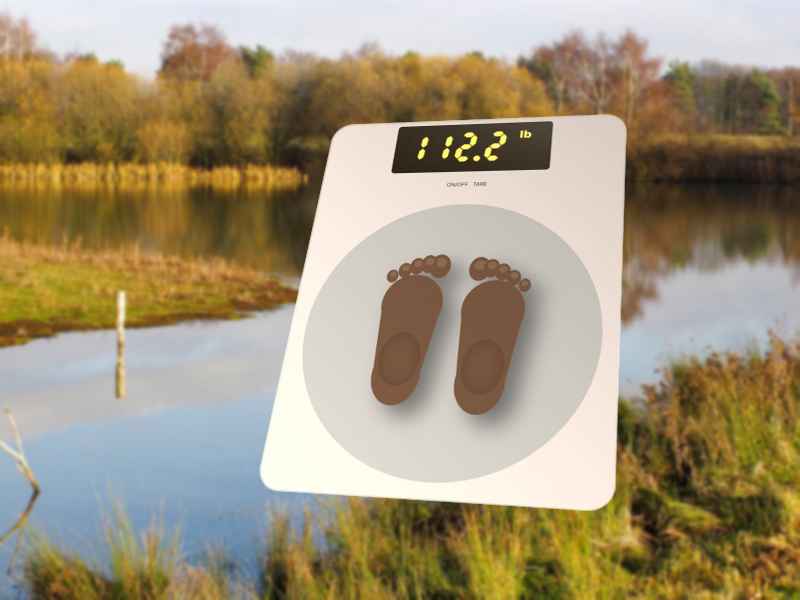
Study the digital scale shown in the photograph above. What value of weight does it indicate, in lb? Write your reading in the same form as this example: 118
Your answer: 112.2
